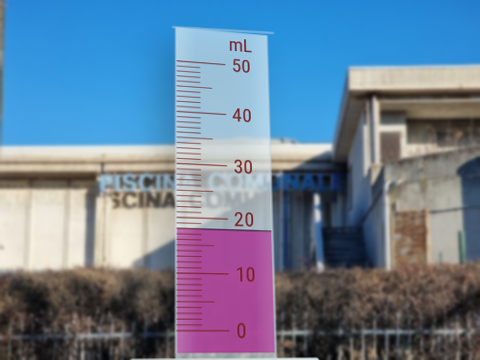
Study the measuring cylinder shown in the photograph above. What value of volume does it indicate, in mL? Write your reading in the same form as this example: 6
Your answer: 18
